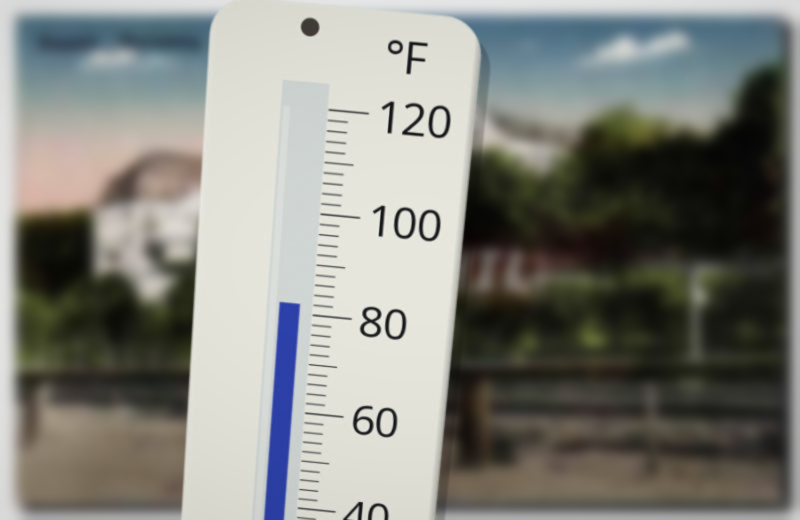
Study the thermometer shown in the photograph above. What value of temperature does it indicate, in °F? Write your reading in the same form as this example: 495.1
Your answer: 82
